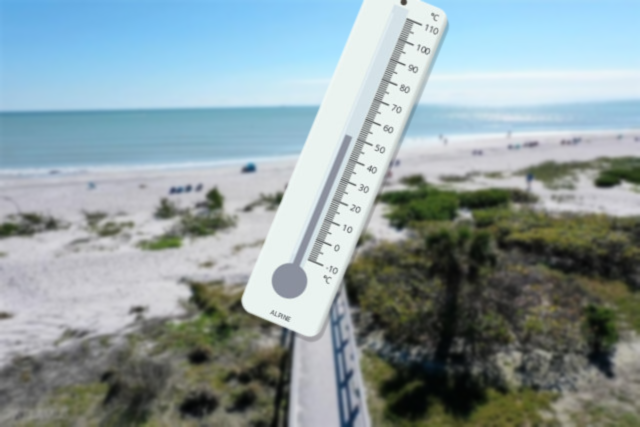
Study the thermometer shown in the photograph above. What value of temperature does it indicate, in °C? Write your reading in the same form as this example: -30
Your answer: 50
